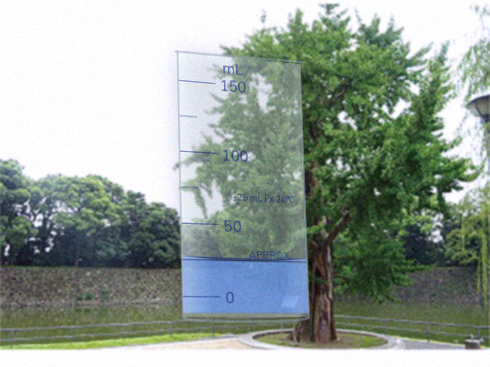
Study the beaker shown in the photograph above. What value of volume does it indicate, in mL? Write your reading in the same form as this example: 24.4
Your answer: 25
